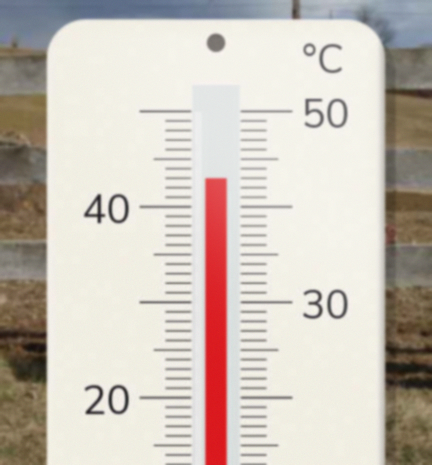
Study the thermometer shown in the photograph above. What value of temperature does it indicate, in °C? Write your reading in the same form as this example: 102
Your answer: 43
